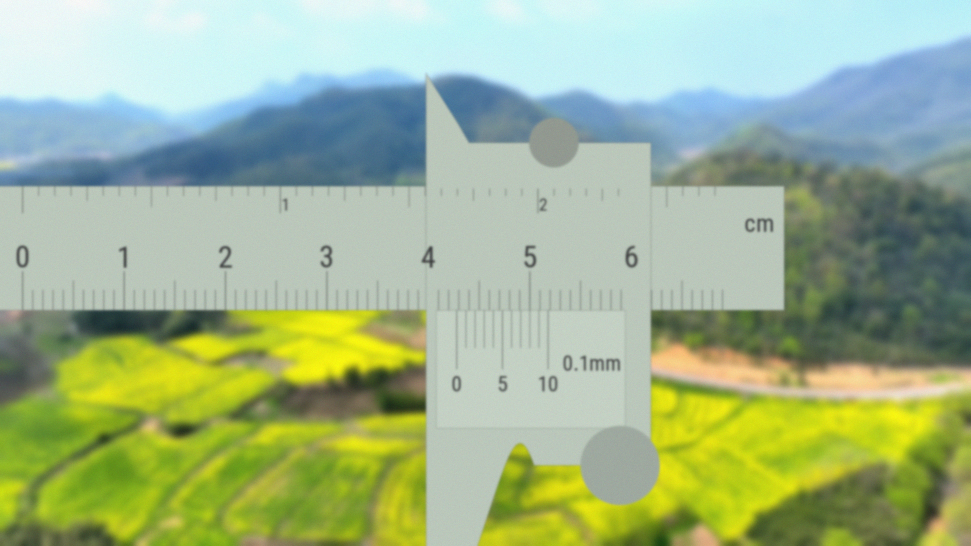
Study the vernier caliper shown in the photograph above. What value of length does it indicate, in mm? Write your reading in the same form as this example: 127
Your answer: 42.8
